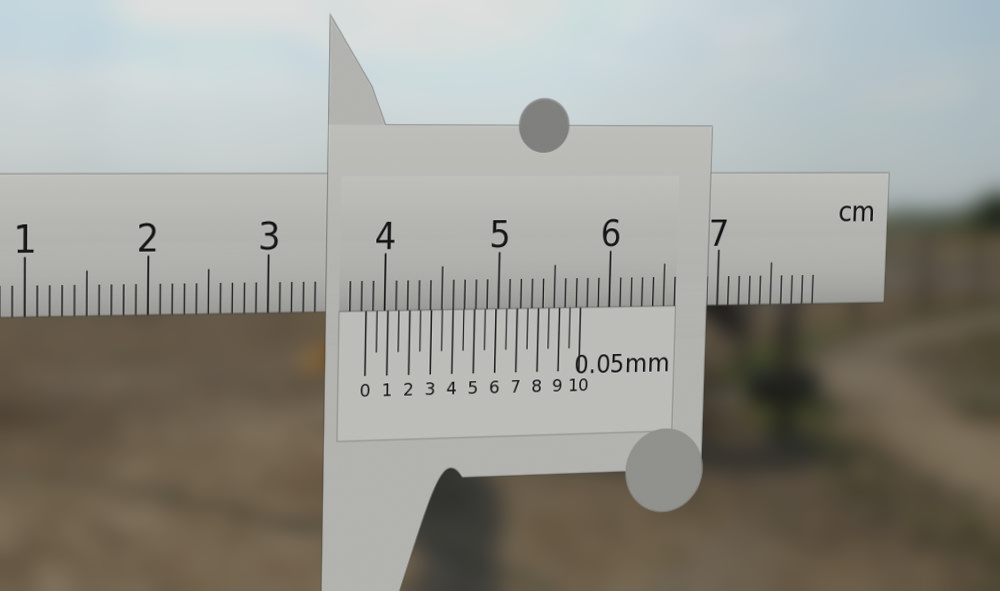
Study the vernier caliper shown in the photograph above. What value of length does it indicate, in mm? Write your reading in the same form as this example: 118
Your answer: 38.4
